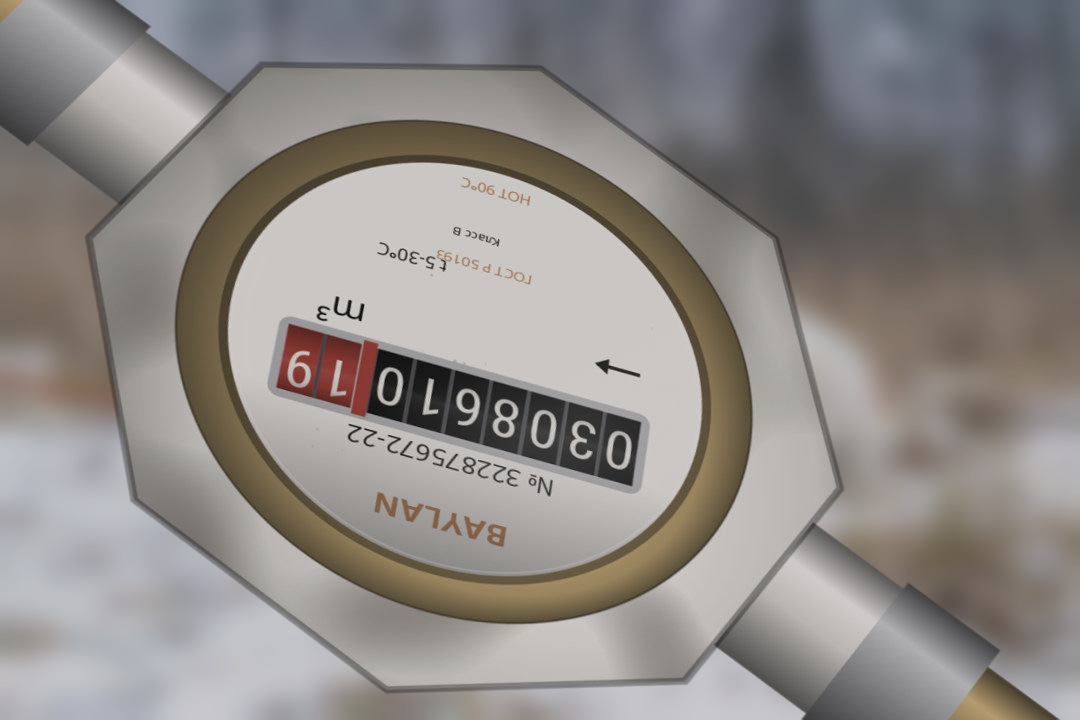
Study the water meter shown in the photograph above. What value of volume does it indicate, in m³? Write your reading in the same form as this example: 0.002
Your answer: 308610.19
